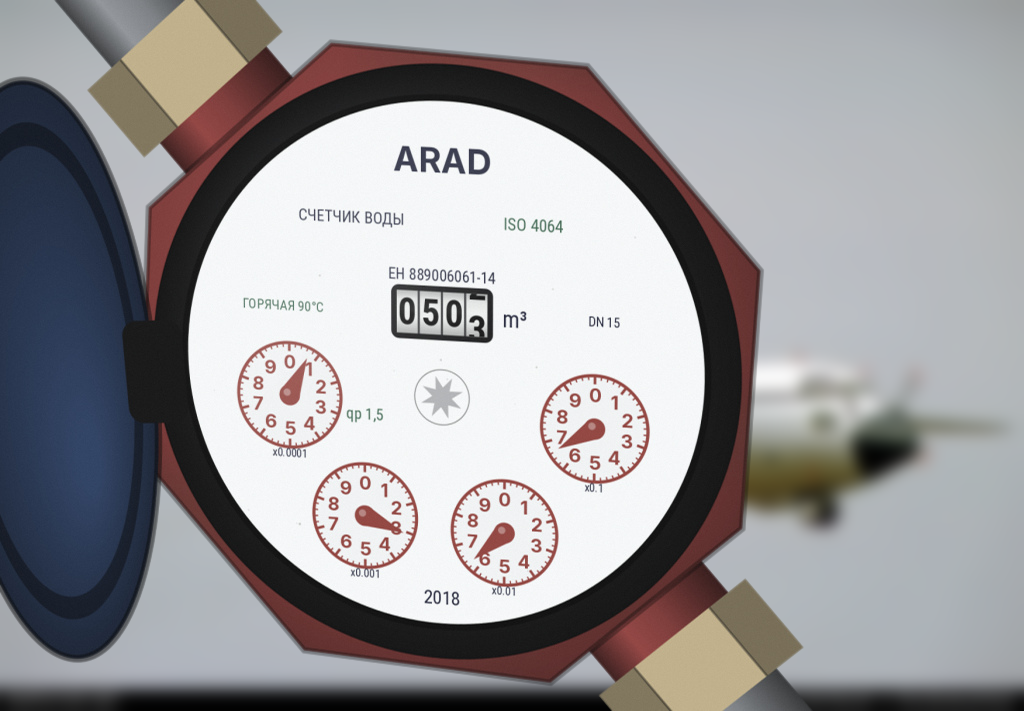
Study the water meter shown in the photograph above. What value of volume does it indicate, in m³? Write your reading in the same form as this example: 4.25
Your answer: 502.6630
